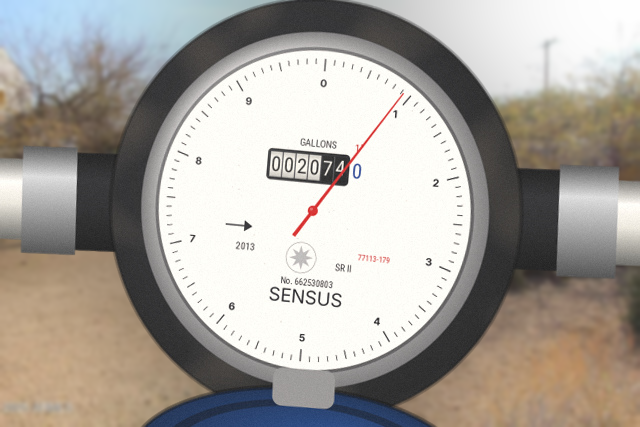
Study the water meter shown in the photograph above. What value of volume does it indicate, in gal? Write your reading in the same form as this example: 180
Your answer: 20740.9
